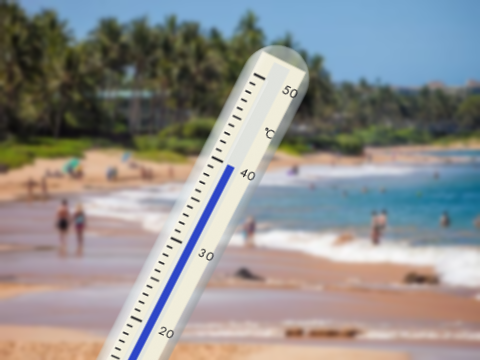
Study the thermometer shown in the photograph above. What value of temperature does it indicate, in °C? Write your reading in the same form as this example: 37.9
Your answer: 40
